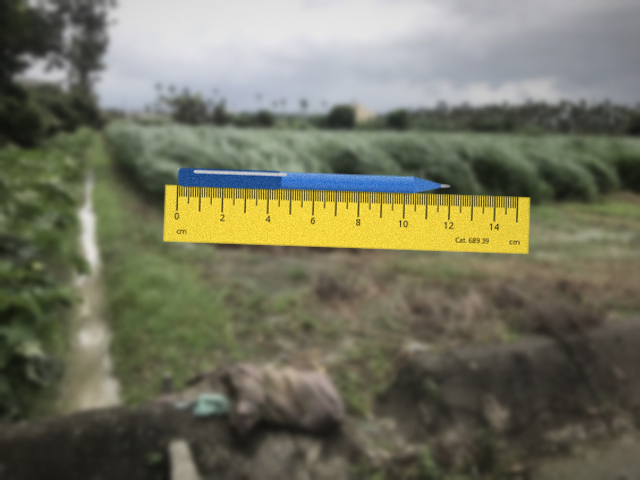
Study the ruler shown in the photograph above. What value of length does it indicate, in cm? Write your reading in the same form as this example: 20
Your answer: 12
